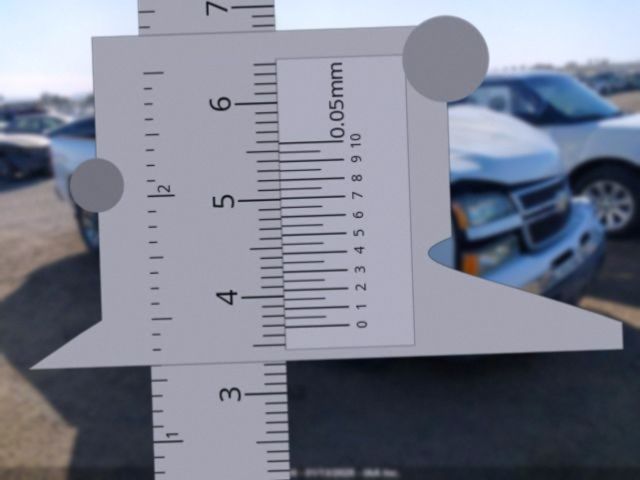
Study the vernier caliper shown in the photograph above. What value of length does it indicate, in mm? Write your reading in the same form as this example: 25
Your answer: 36.8
